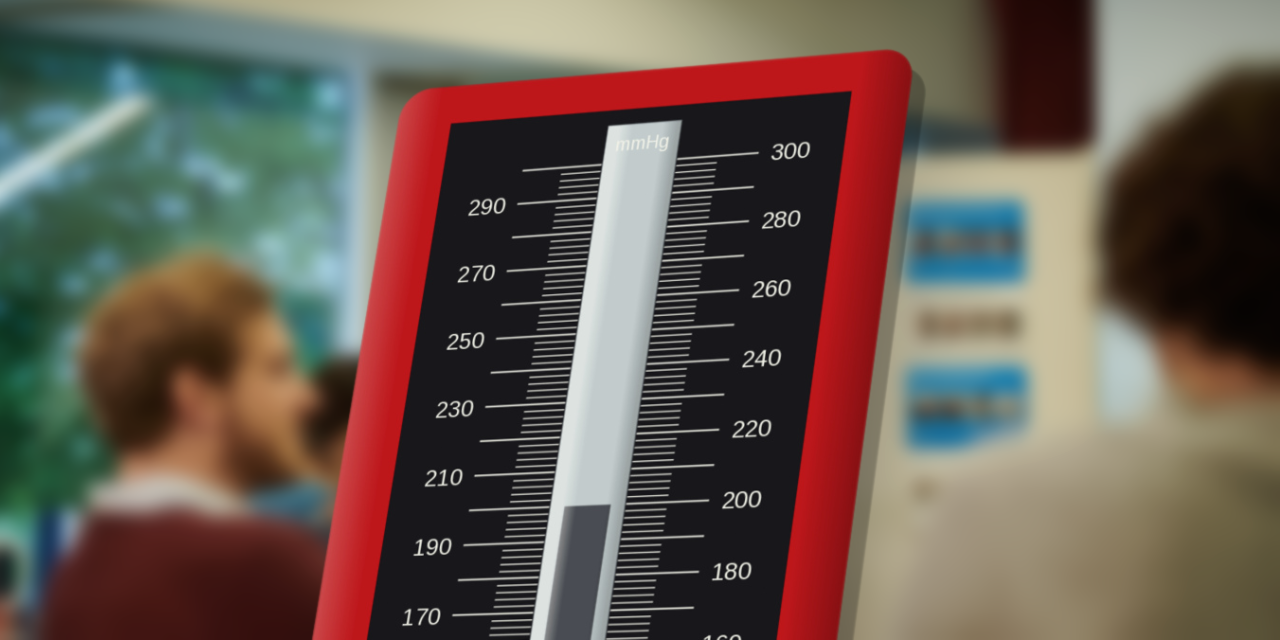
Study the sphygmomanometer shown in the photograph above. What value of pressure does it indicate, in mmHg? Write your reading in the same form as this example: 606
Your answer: 200
